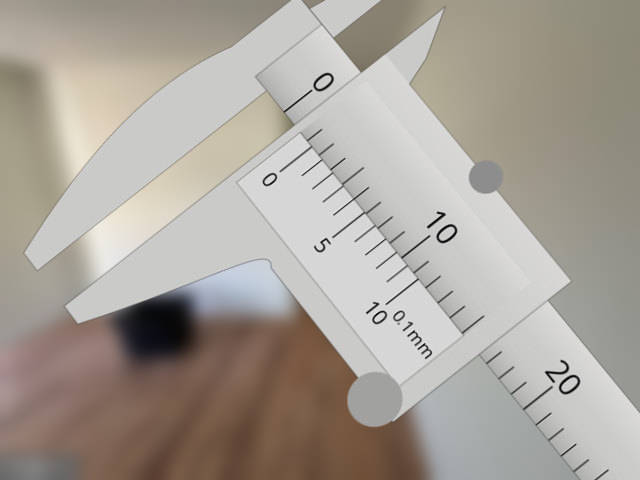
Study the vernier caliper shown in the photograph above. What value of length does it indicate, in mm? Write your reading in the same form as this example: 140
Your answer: 2.4
